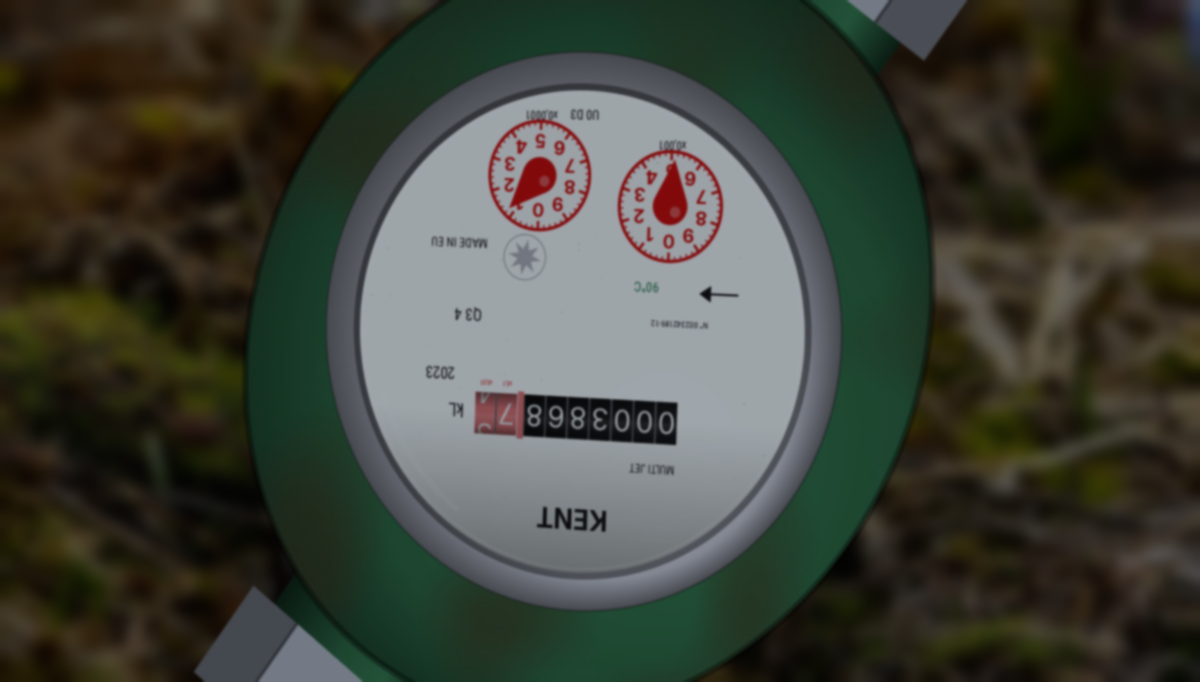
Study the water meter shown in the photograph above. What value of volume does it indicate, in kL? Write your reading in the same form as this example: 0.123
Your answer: 3868.7351
